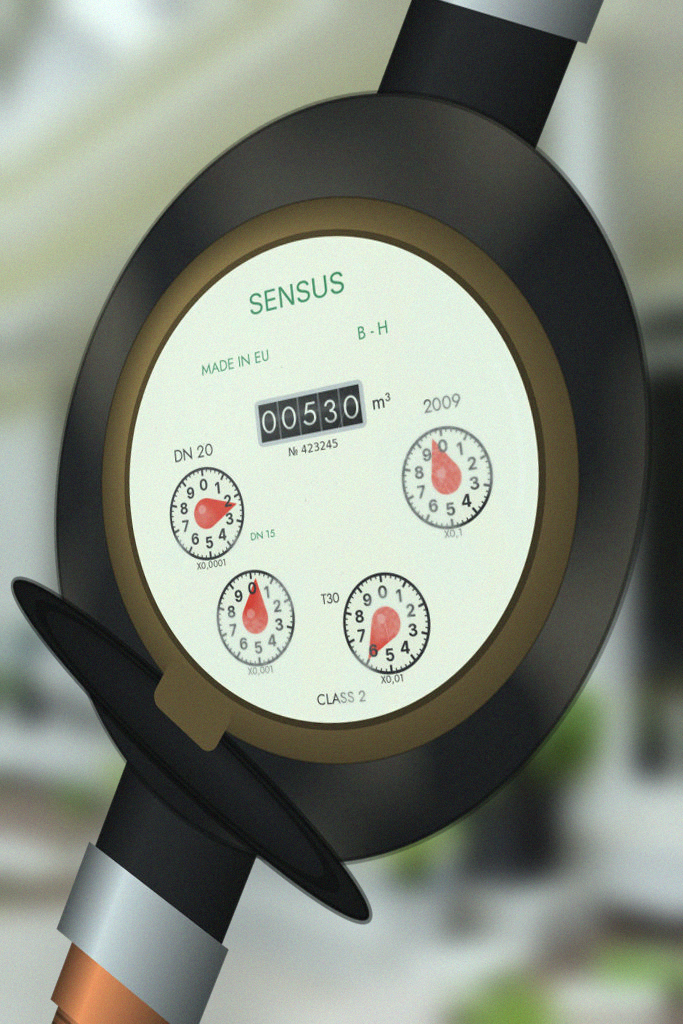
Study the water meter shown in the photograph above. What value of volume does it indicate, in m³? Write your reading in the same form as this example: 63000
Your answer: 529.9602
